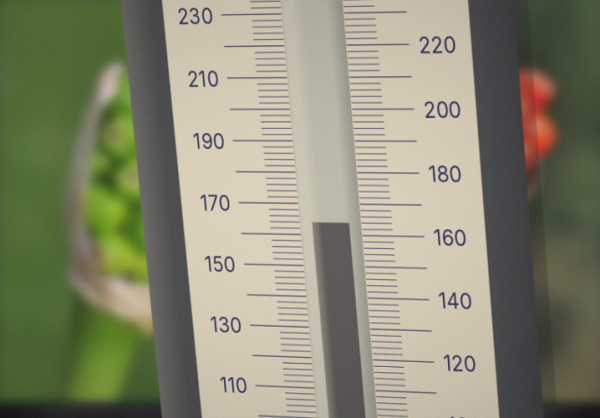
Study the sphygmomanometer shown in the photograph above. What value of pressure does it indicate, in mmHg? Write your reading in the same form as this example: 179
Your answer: 164
